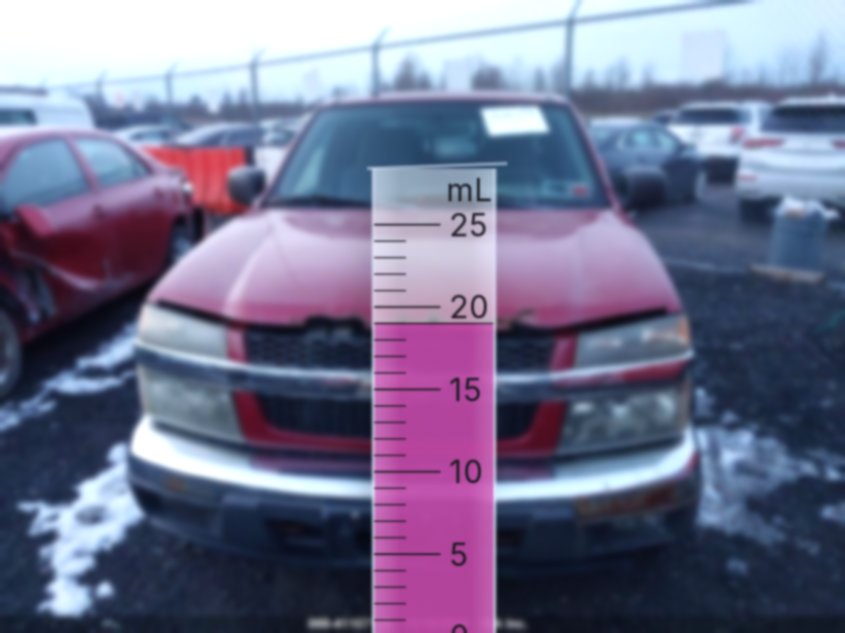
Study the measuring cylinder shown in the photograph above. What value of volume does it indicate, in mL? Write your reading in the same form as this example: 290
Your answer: 19
